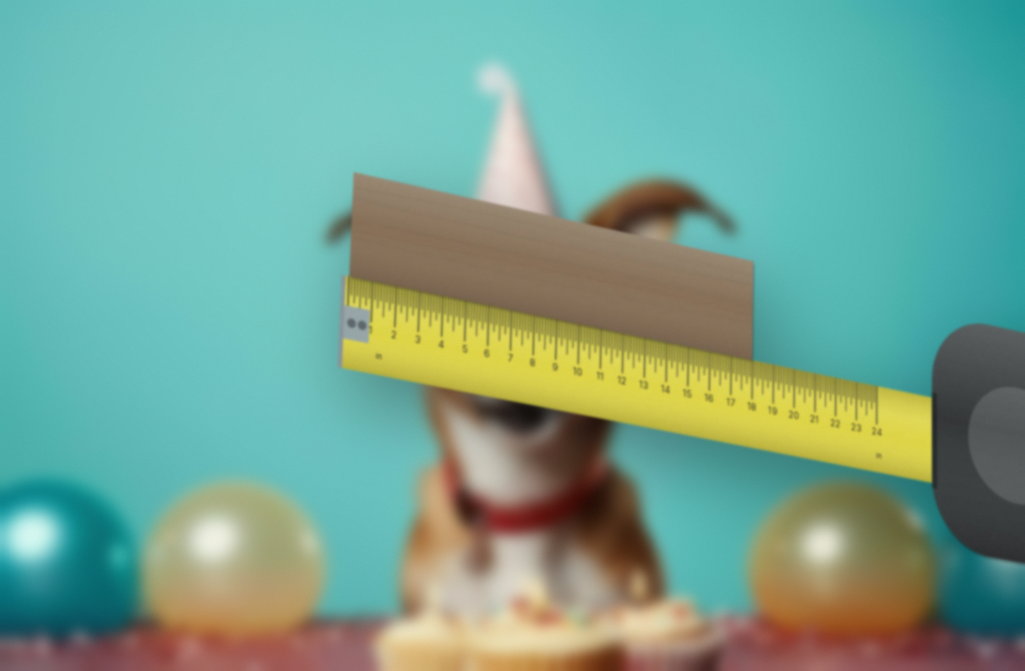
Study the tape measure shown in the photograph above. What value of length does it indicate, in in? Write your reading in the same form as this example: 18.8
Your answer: 18
